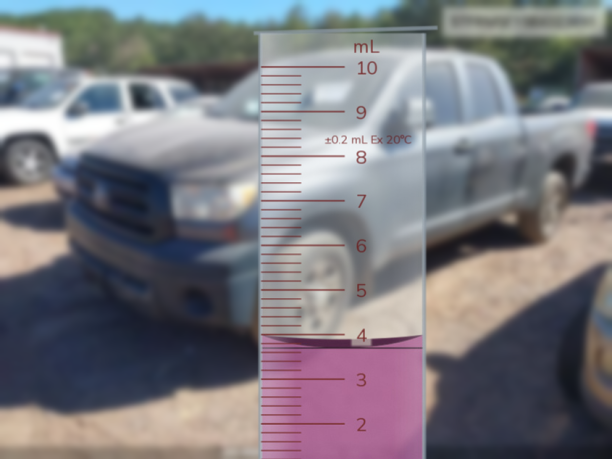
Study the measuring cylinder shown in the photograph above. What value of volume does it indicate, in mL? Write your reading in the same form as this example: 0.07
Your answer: 3.7
